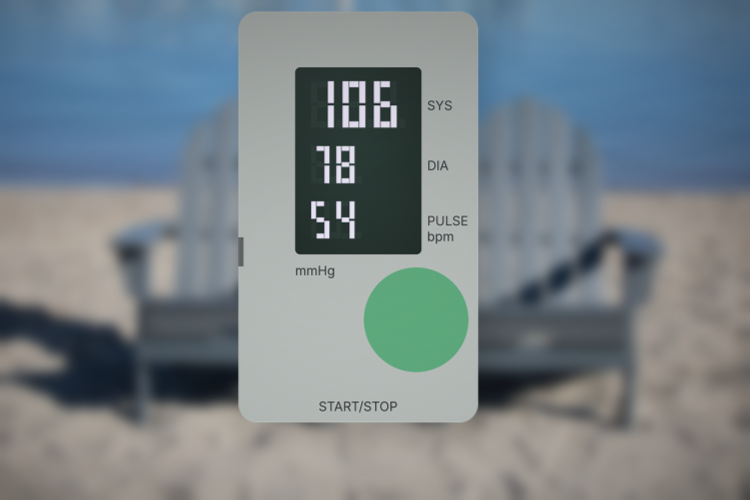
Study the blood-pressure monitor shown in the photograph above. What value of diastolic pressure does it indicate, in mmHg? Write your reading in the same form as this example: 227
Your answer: 78
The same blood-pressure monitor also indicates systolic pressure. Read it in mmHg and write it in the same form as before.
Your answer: 106
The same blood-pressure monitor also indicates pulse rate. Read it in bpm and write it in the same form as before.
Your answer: 54
